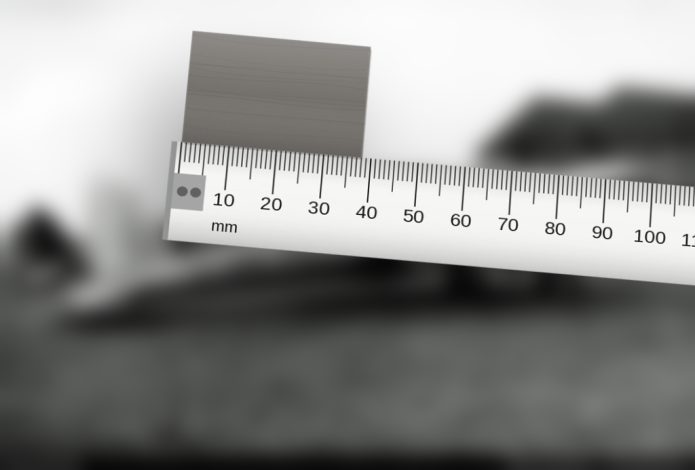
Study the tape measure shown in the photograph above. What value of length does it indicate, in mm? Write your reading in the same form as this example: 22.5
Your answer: 38
